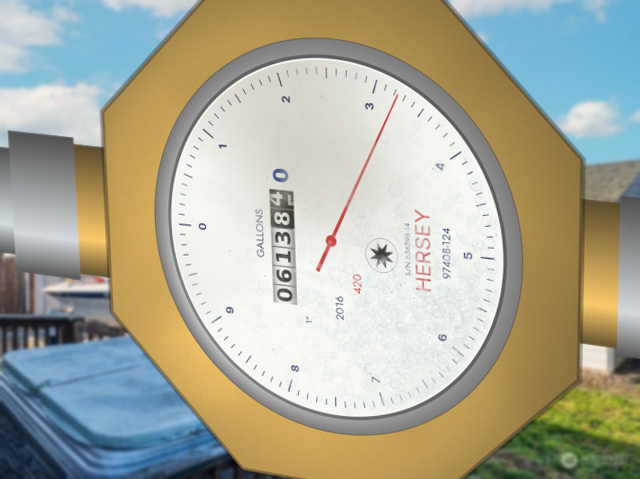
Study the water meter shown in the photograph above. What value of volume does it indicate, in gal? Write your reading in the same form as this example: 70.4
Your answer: 613843.2
